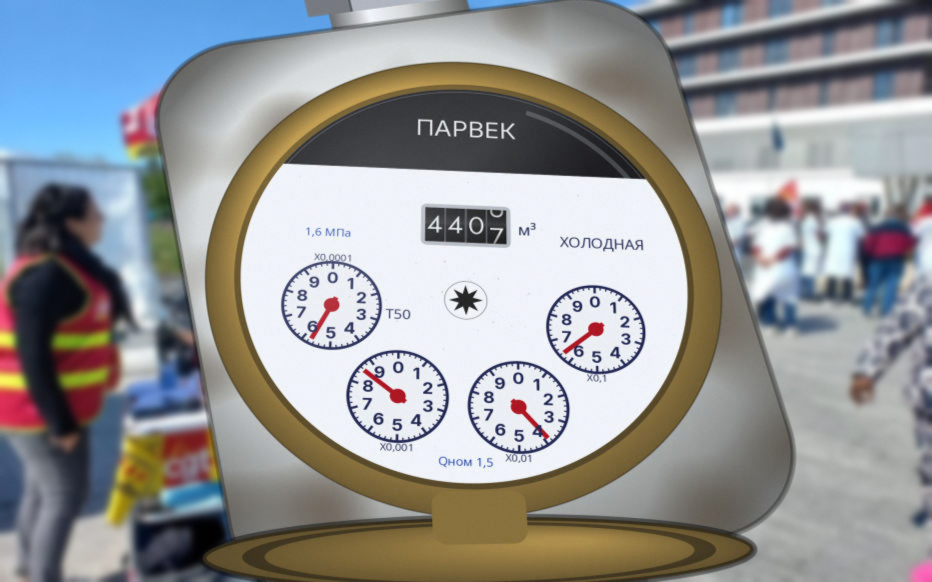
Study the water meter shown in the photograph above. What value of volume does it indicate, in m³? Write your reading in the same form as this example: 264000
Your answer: 4406.6385
